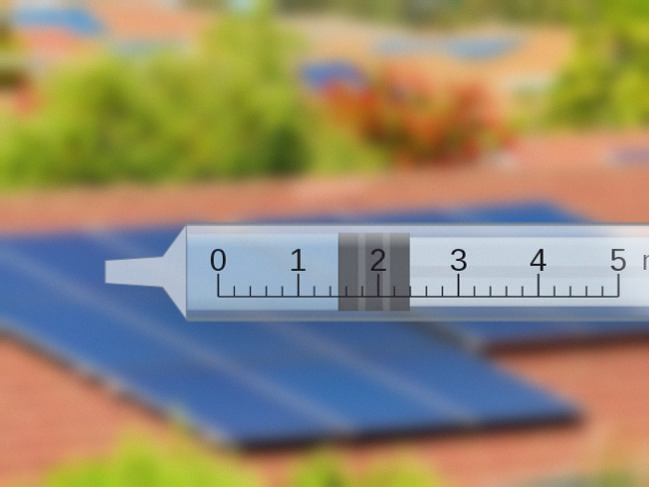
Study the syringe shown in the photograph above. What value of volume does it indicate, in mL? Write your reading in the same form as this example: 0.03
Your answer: 1.5
